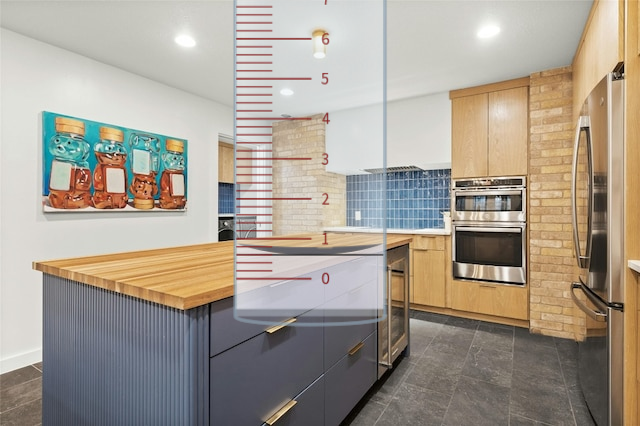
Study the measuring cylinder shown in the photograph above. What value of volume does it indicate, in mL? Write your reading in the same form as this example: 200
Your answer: 0.6
